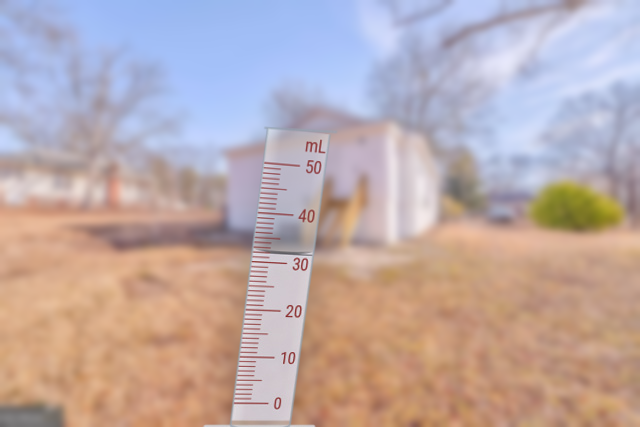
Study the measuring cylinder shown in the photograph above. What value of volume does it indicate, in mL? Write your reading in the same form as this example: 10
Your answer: 32
